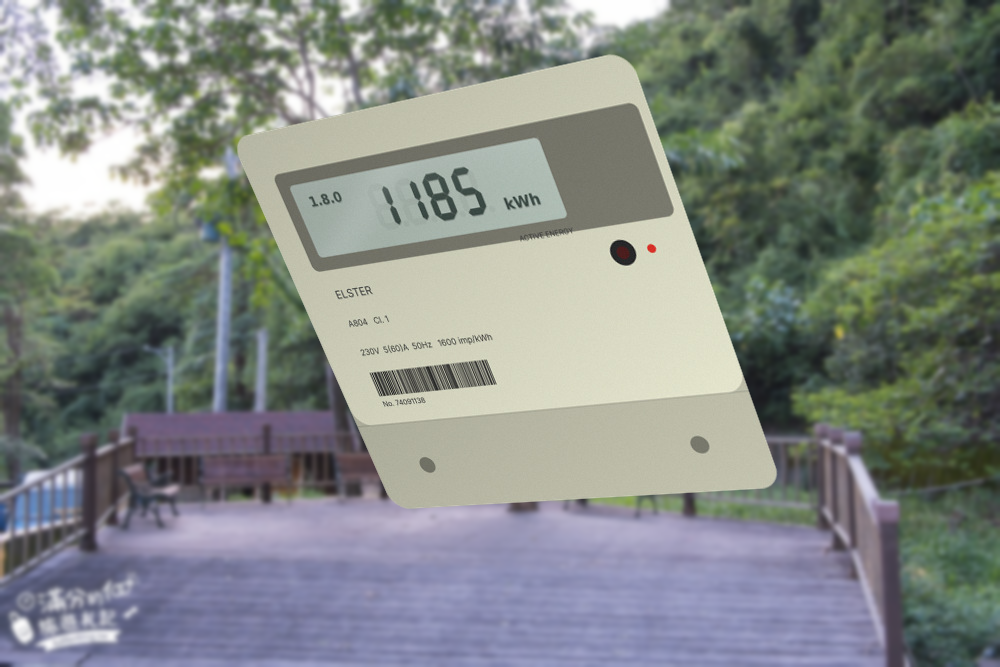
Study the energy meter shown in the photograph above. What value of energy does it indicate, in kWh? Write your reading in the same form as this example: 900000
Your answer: 1185
